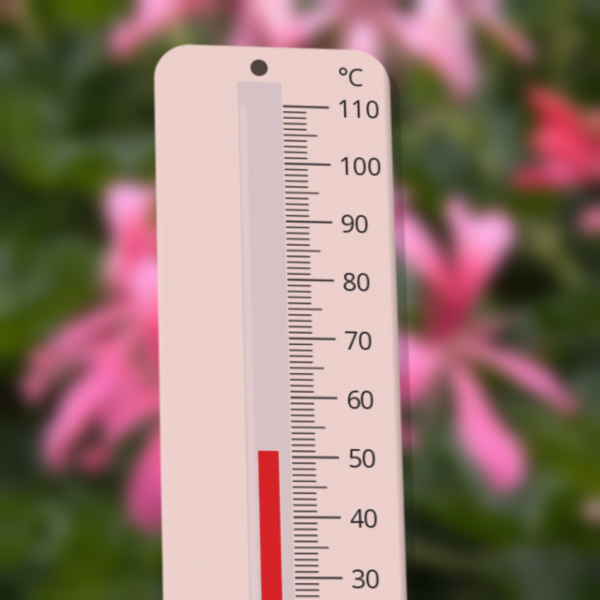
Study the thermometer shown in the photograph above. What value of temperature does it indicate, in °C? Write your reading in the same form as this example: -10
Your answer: 51
